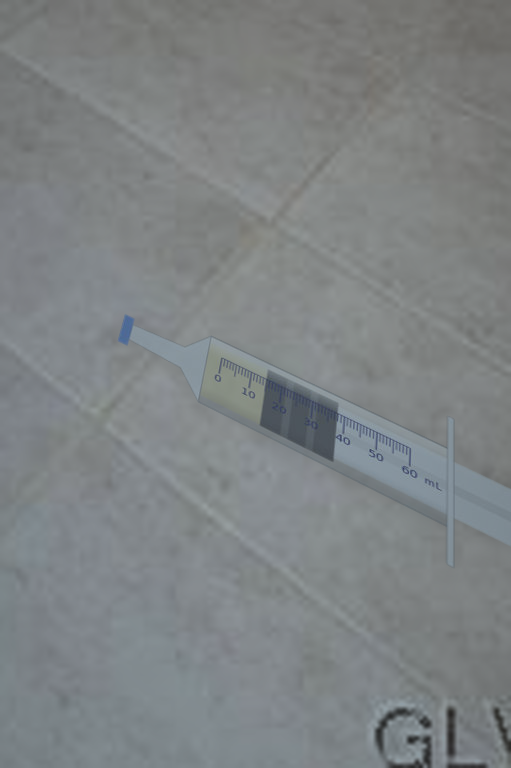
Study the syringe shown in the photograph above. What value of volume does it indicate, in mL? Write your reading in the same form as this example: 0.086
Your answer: 15
